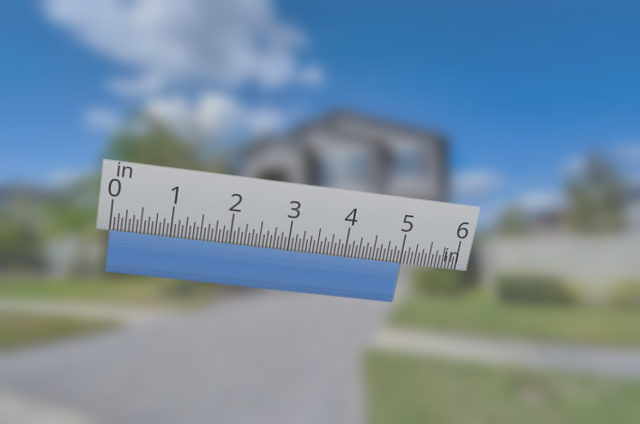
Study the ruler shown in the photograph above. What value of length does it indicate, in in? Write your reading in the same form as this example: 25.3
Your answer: 5
